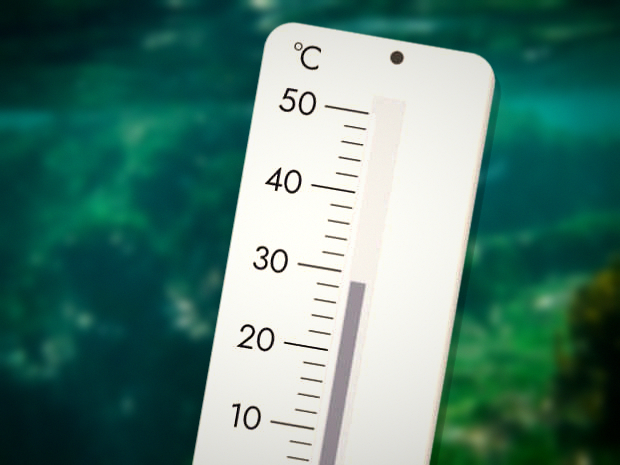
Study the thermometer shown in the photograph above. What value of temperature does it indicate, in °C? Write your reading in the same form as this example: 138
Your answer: 29
